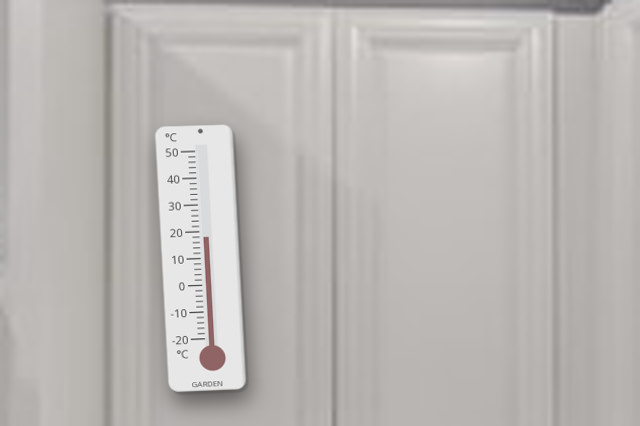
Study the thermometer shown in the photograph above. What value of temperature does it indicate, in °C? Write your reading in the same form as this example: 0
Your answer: 18
